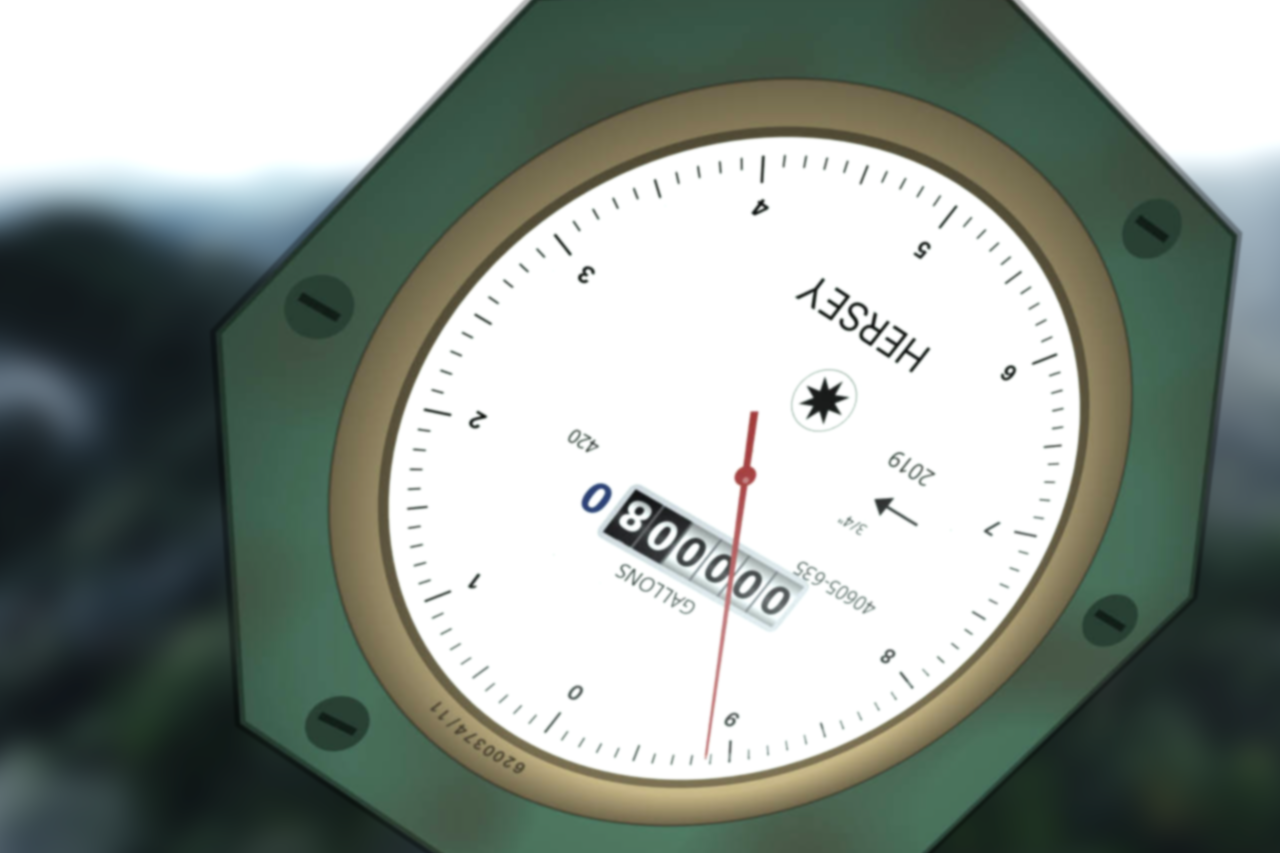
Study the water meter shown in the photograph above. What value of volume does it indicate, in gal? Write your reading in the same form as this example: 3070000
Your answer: 79.1
